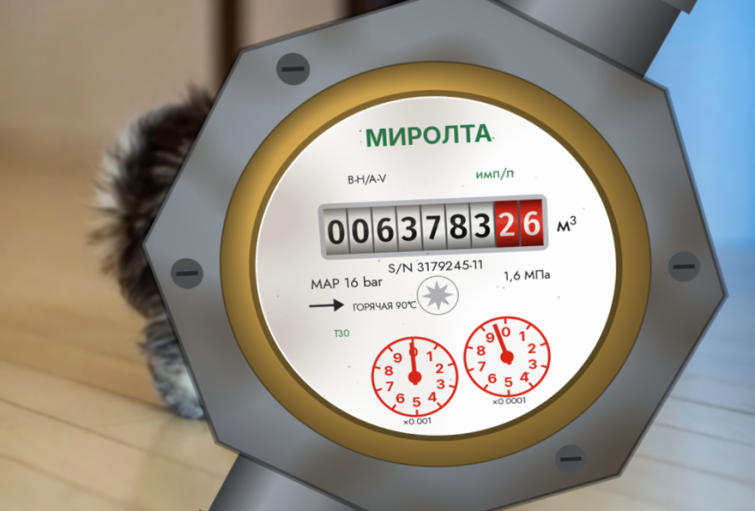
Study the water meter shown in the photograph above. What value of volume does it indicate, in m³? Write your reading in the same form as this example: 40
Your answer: 63783.2599
